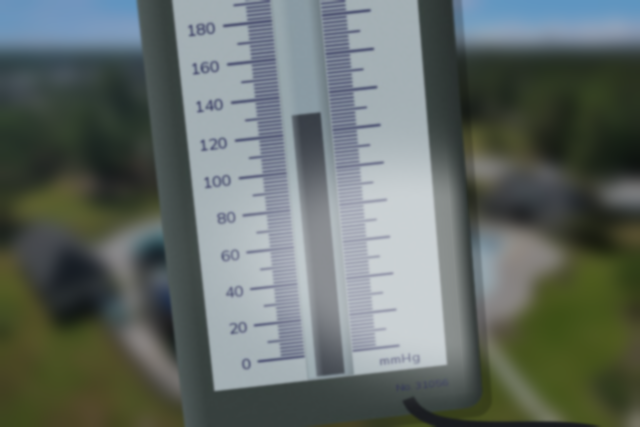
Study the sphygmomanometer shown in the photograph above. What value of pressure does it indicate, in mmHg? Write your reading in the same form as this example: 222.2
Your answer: 130
